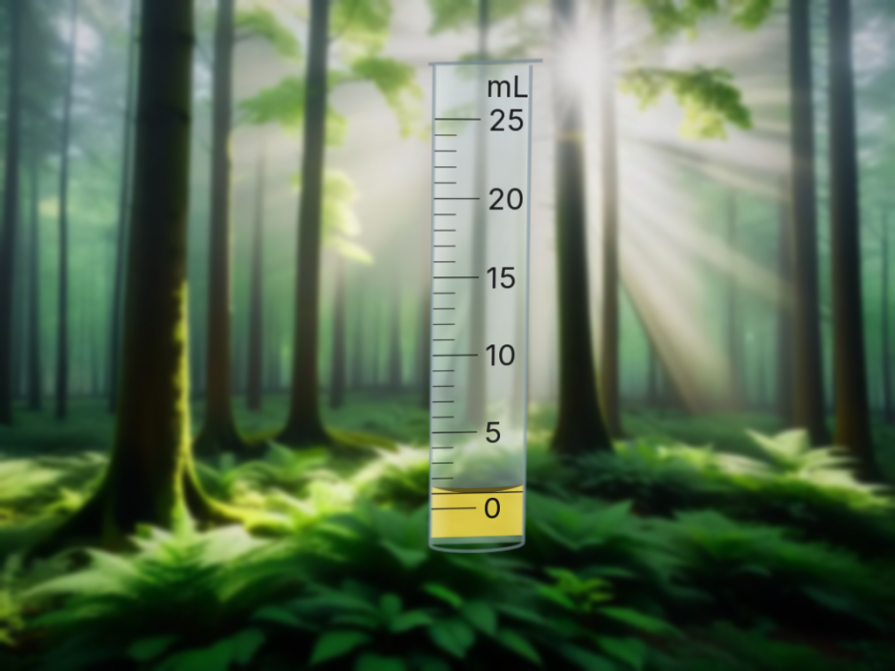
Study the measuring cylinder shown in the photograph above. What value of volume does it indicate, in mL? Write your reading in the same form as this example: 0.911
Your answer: 1
